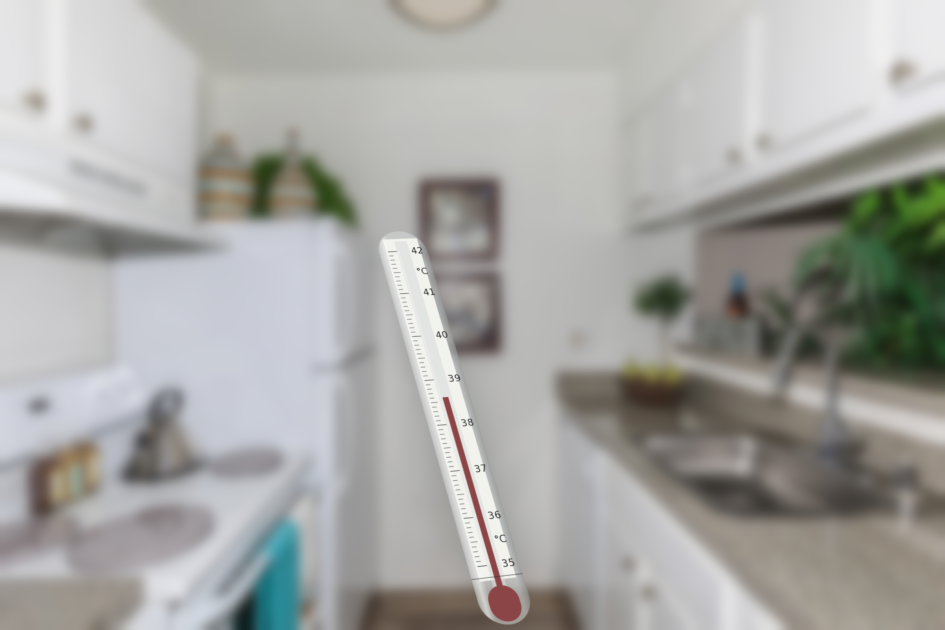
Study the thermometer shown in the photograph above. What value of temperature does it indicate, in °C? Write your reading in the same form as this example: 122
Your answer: 38.6
